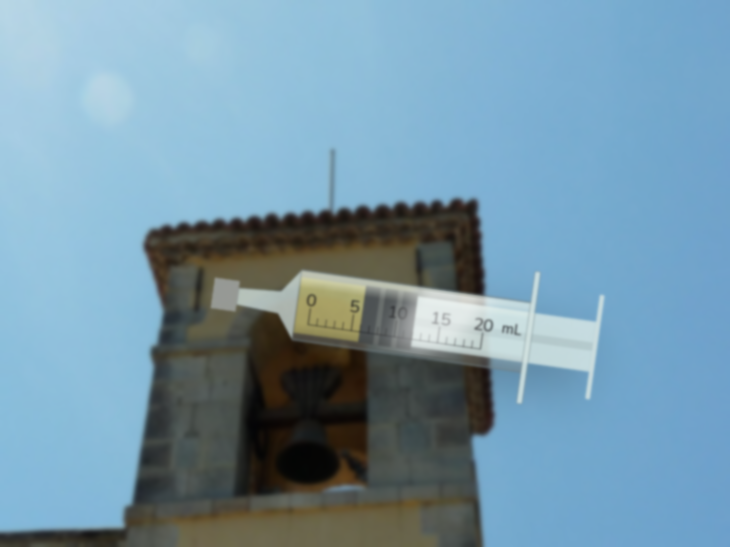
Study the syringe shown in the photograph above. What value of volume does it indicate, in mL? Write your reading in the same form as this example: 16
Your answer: 6
